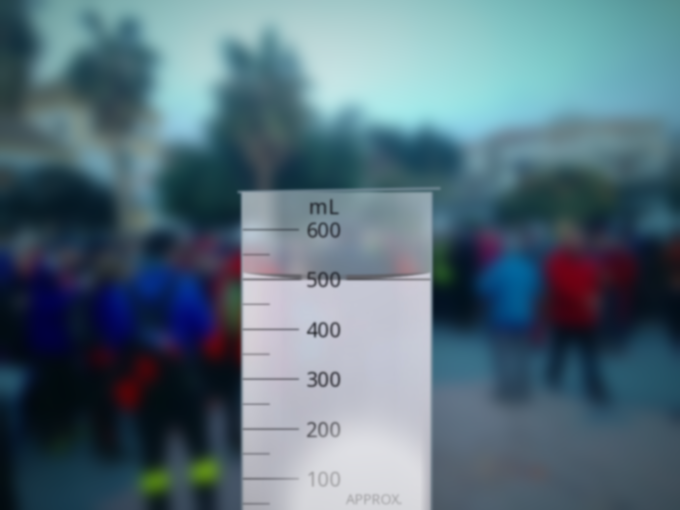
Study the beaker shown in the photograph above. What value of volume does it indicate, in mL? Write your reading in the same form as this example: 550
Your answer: 500
